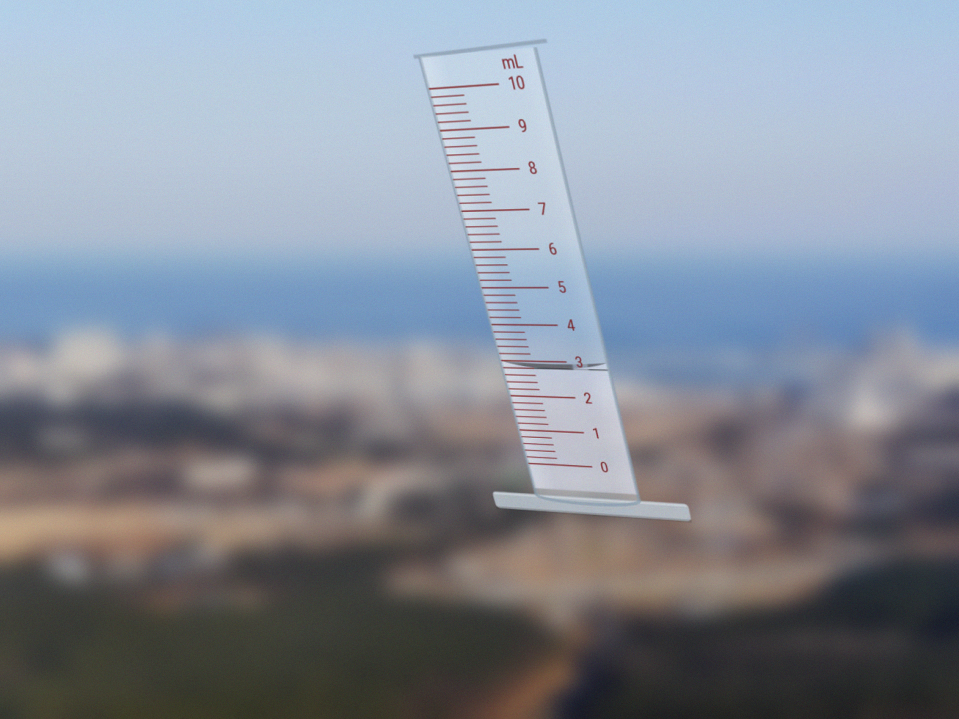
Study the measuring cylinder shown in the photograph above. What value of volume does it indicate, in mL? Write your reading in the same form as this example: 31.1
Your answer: 2.8
